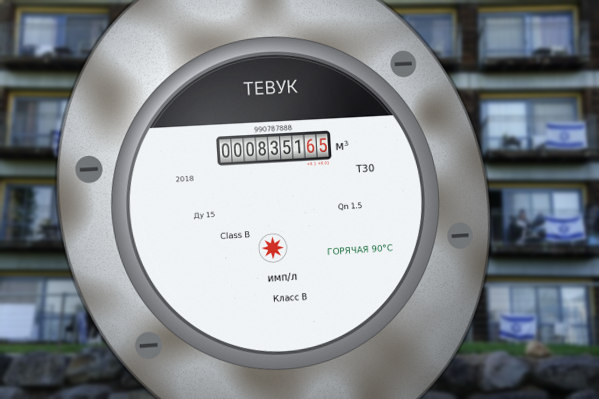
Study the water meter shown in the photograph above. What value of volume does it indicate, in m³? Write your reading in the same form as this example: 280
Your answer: 8351.65
